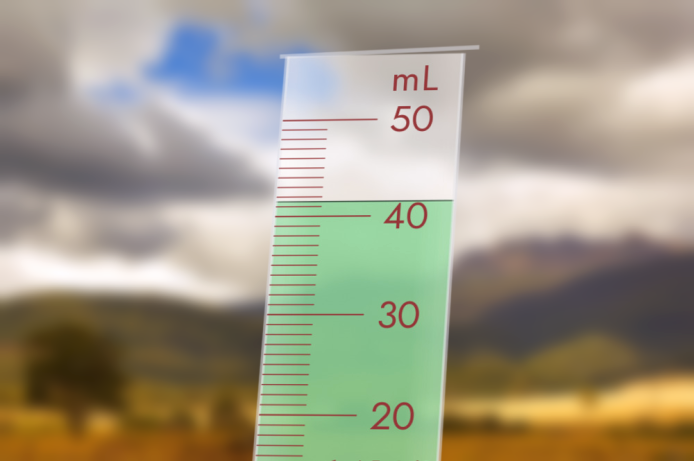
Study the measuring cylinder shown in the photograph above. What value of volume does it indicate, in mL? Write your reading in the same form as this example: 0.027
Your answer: 41.5
